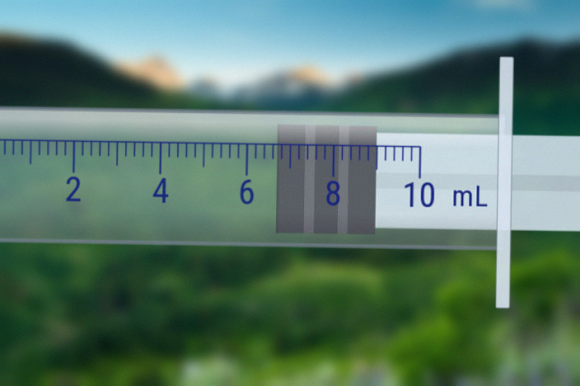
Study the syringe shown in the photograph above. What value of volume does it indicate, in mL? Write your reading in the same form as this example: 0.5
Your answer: 6.7
